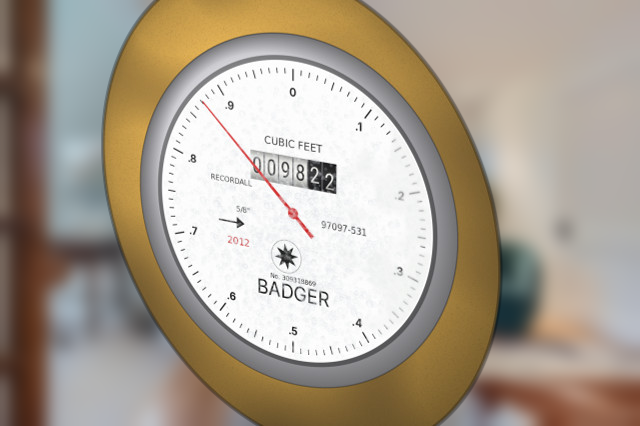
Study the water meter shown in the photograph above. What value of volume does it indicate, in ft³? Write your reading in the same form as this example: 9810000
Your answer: 9821.87
